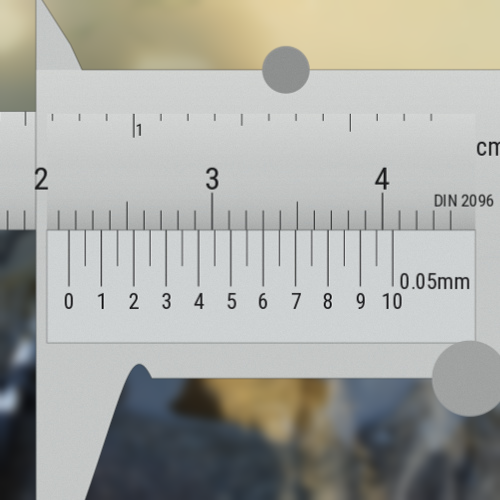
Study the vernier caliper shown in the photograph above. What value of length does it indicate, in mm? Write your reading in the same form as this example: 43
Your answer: 21.6
